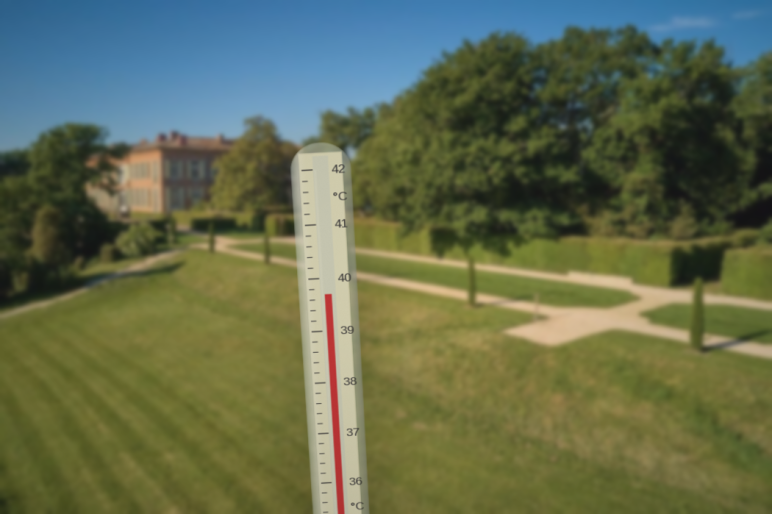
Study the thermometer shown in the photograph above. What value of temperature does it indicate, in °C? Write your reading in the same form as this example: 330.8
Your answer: 39.7
